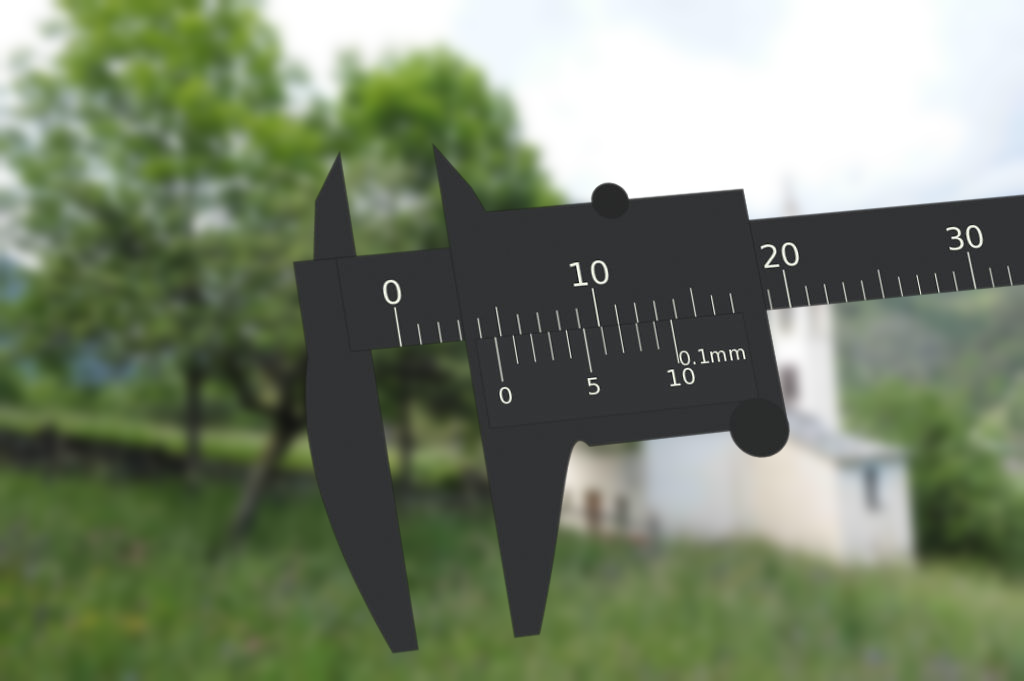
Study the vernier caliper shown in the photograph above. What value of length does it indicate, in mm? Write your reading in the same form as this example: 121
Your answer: 4.7
